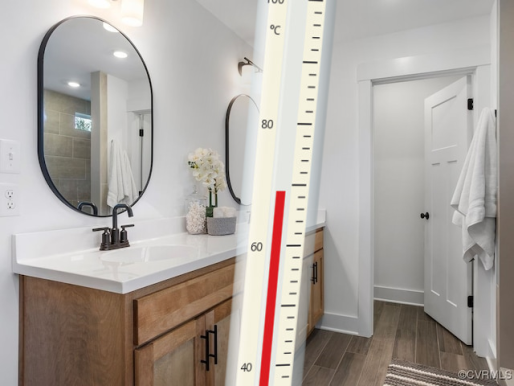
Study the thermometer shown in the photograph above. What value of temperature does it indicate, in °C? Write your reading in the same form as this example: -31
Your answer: 69
